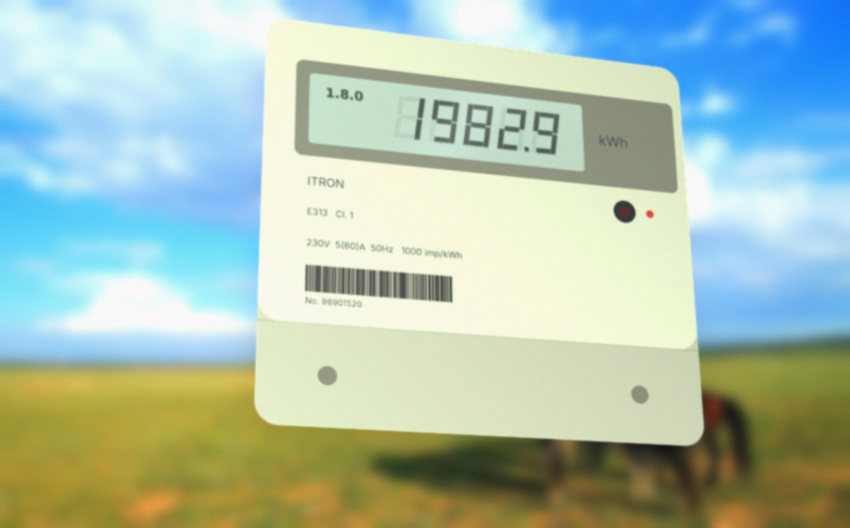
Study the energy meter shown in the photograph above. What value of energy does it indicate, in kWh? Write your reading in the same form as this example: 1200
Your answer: 1982.9
